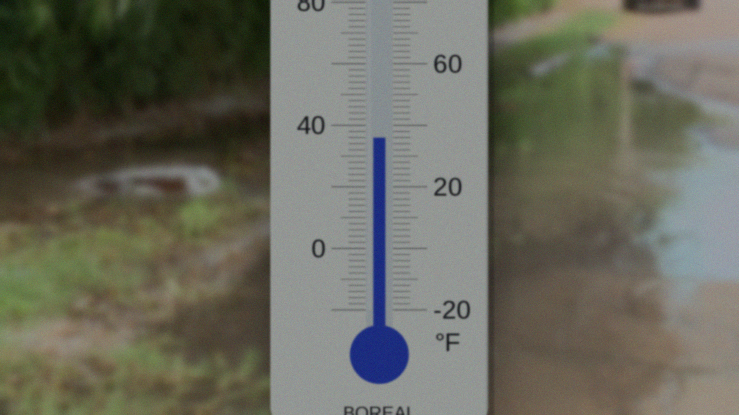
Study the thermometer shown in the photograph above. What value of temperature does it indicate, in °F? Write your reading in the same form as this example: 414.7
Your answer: 36
